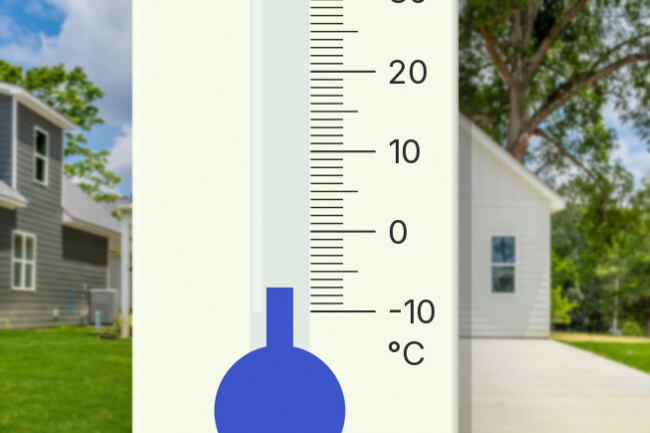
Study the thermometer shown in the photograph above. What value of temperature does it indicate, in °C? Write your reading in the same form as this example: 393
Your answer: -7
